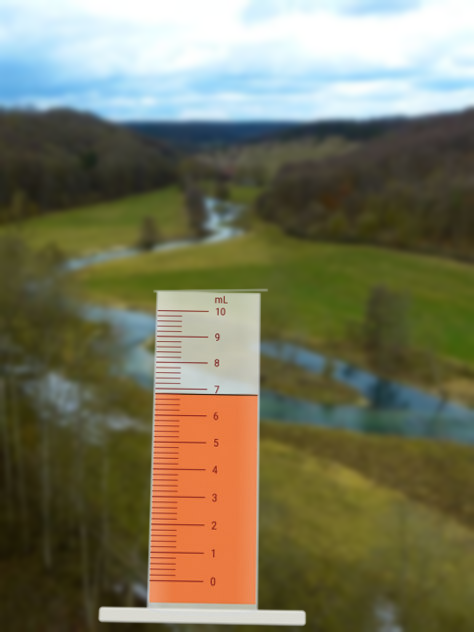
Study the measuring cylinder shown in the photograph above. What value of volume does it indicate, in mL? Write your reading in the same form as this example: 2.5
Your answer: 6.8
